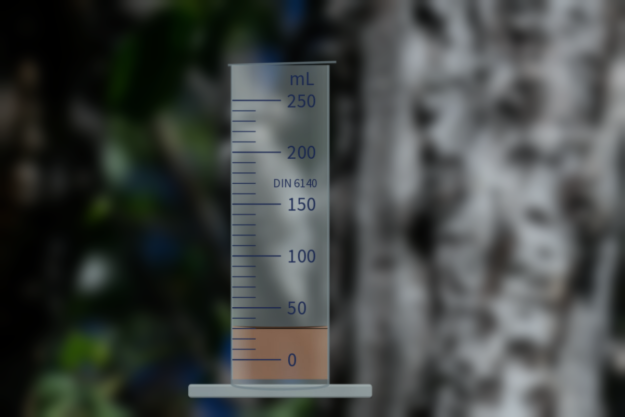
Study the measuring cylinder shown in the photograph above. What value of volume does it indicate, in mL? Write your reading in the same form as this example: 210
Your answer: 30
